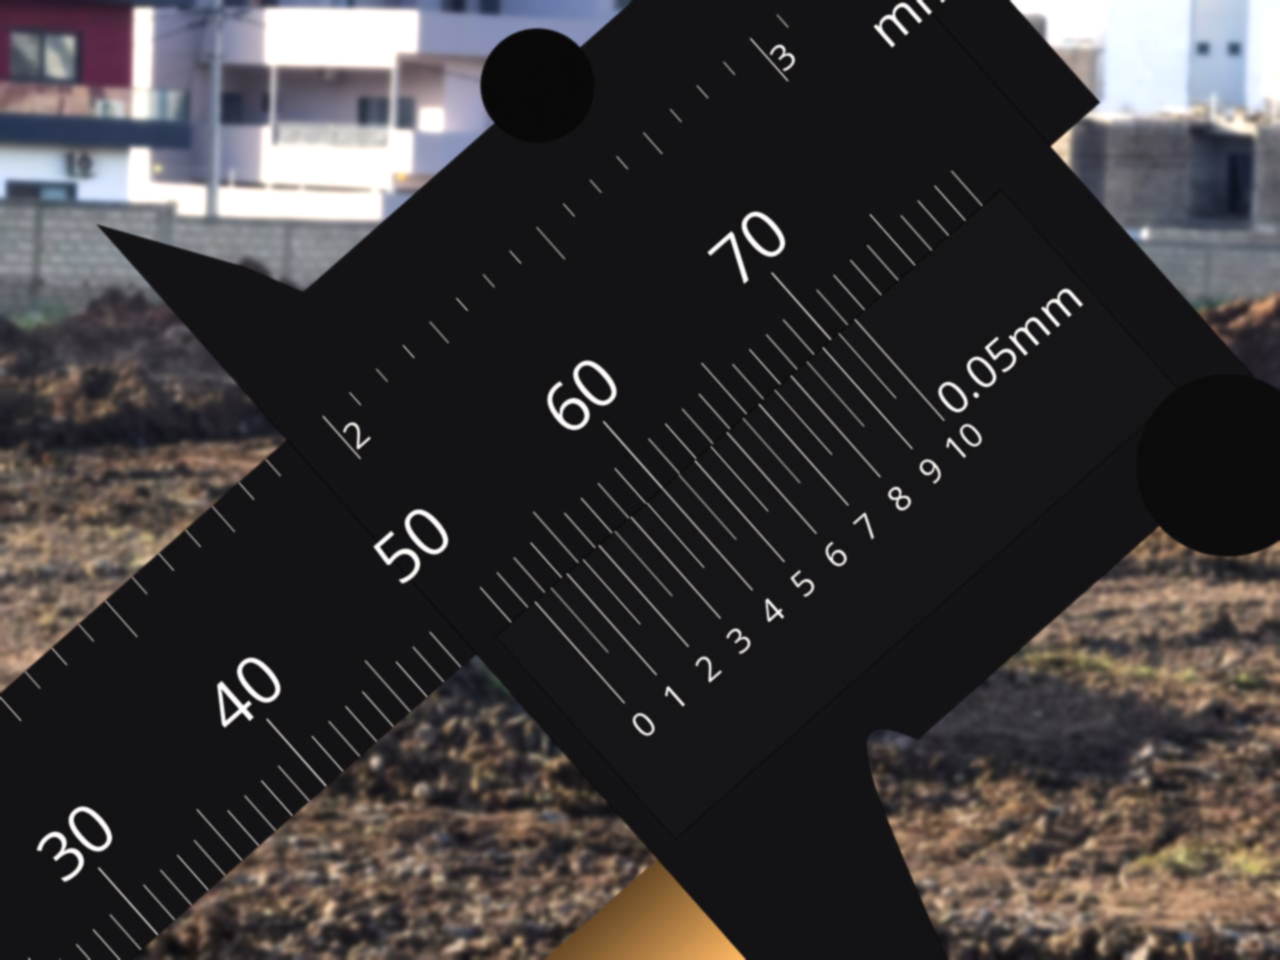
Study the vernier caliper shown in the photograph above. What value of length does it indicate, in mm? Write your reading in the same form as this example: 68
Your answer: 52.4
